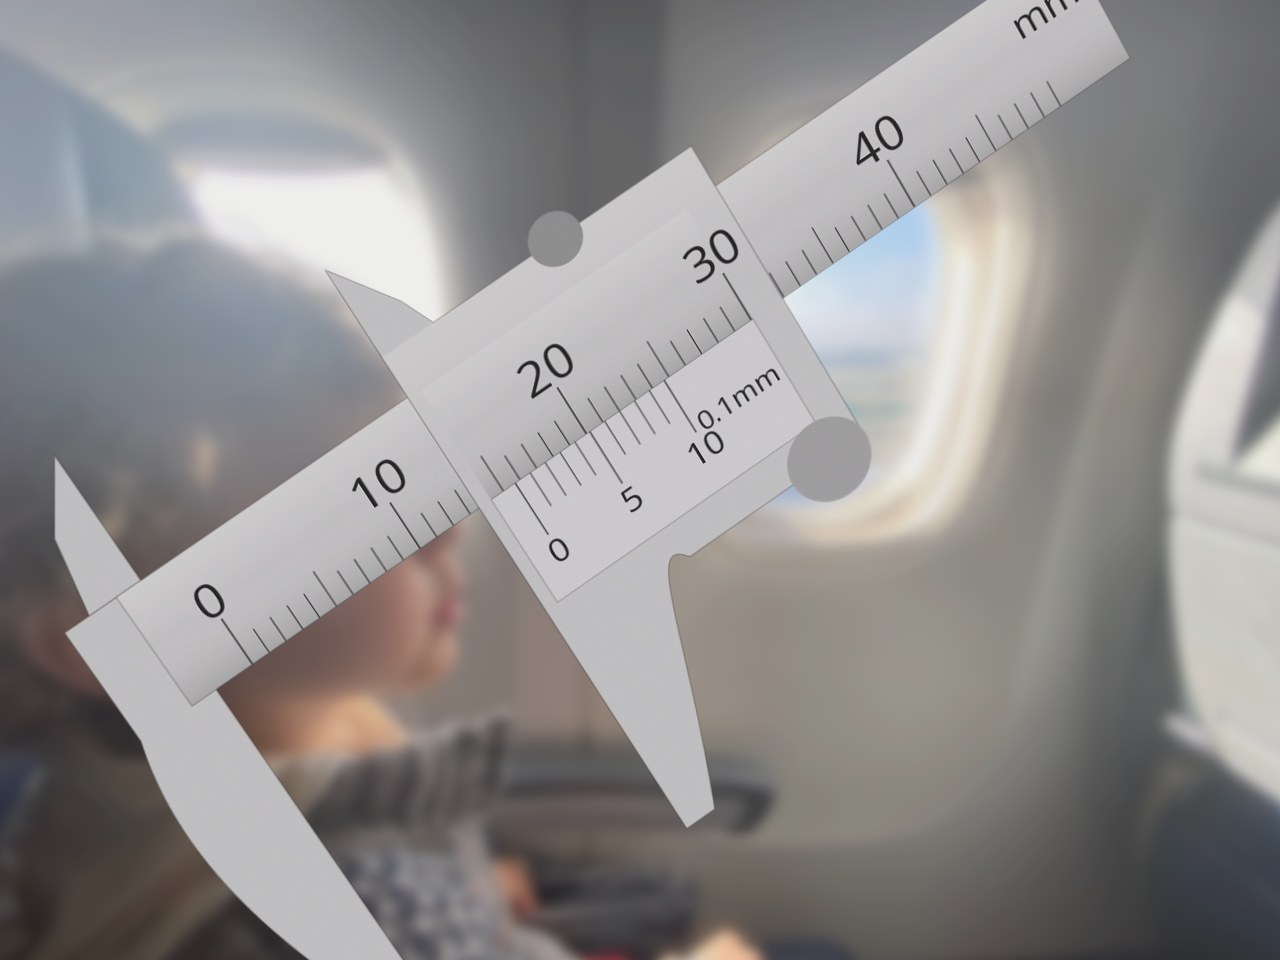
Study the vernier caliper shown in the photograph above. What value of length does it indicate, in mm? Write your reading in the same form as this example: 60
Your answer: 15.7
